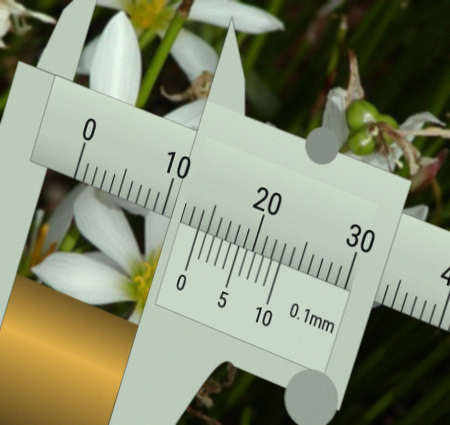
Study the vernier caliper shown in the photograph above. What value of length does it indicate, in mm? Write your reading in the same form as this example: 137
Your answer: 14.0
